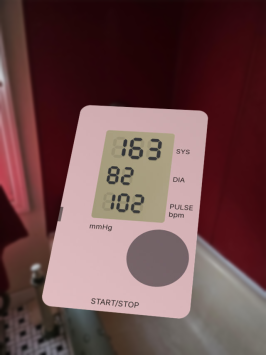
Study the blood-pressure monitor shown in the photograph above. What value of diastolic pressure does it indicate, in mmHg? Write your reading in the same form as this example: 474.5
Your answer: 82
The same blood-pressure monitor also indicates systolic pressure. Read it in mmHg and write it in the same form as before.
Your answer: 163
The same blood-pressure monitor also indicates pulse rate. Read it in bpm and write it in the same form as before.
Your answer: 102
